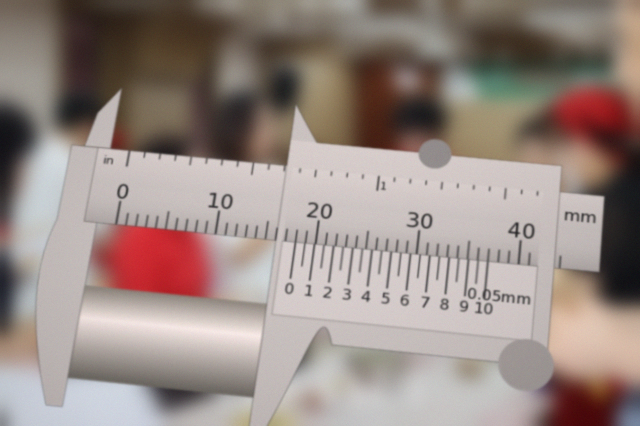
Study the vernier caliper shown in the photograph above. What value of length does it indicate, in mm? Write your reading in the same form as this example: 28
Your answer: 18.0
